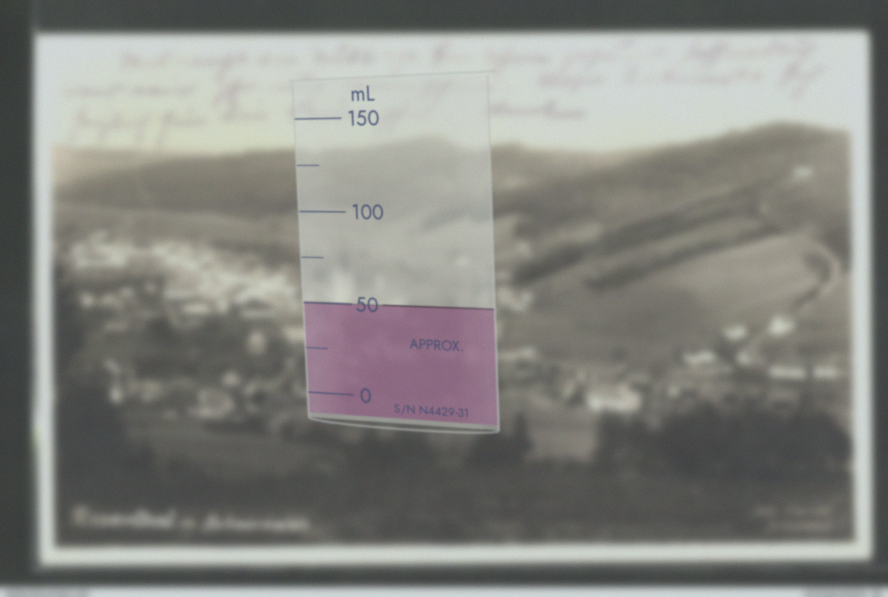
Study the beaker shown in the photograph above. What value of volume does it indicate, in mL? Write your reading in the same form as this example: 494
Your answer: 50
